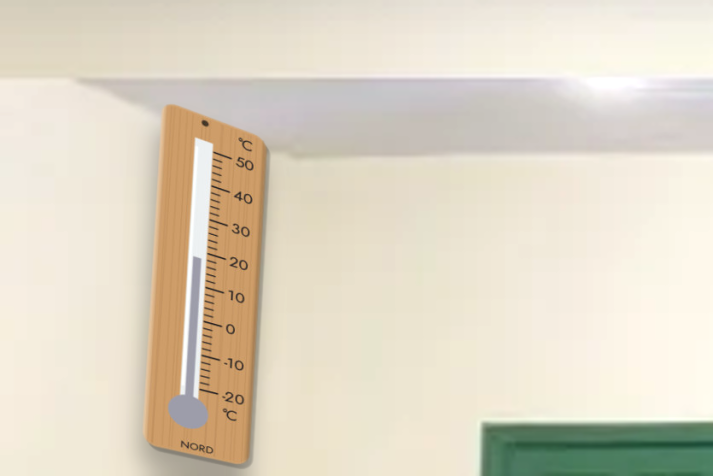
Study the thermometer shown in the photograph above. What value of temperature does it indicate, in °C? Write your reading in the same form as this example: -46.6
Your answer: 18
